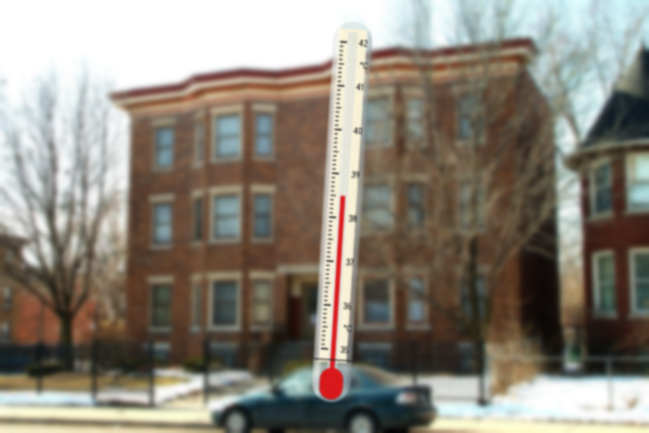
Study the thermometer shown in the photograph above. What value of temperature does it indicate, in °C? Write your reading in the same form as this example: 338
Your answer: 38.5
